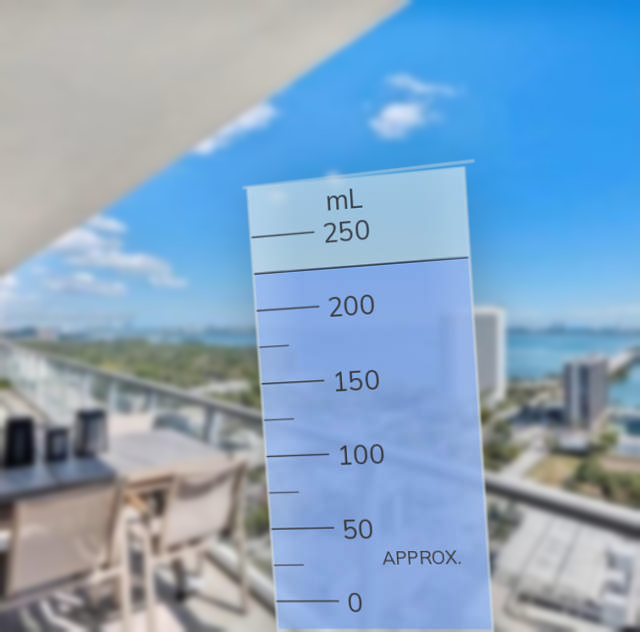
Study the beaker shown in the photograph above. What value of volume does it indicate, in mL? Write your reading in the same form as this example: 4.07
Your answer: 225
